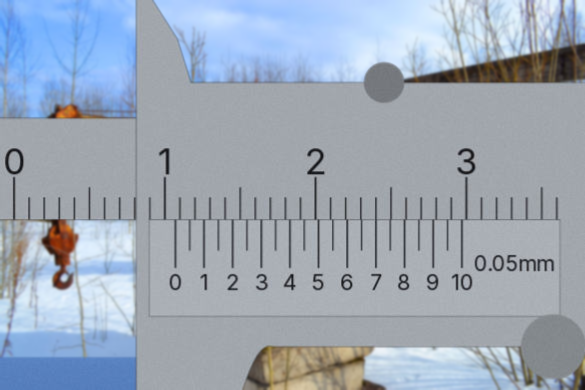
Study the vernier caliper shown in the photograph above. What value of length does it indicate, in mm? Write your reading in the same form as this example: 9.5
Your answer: 10.7
